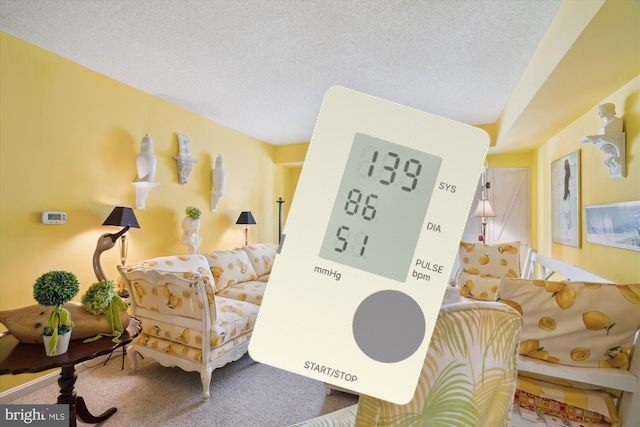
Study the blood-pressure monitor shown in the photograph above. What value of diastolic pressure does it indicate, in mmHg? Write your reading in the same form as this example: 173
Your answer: 86
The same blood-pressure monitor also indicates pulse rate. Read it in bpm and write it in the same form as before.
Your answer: 51
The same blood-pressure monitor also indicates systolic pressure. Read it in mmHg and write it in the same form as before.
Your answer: 139
